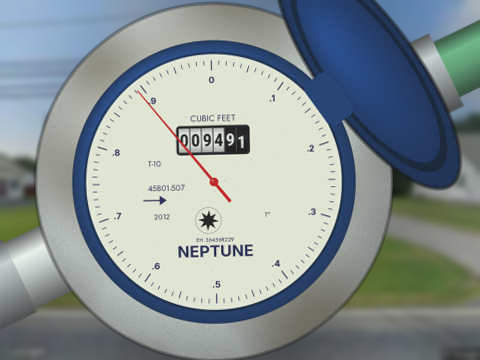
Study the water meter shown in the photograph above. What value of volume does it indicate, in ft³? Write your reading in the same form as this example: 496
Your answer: 9490.89
